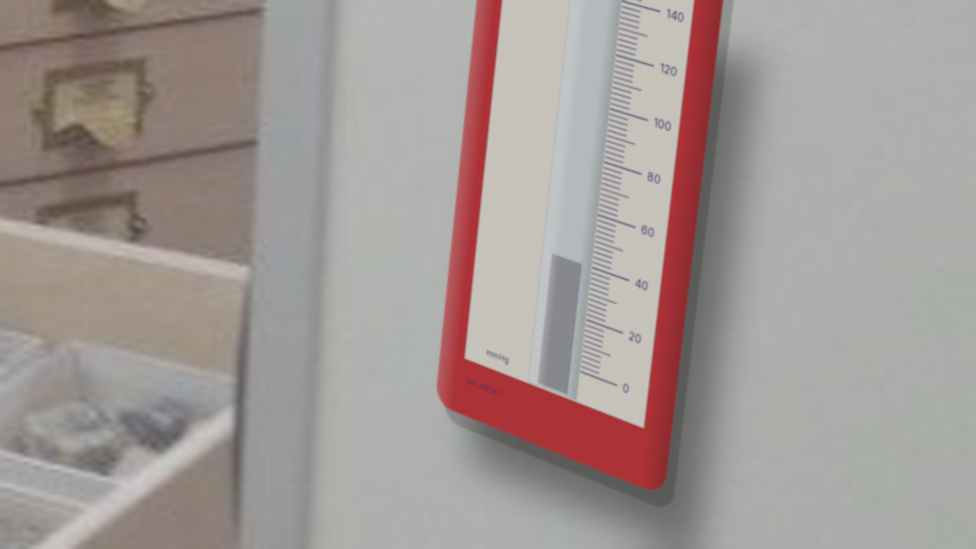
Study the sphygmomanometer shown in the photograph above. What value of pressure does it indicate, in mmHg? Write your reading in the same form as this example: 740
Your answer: 40
